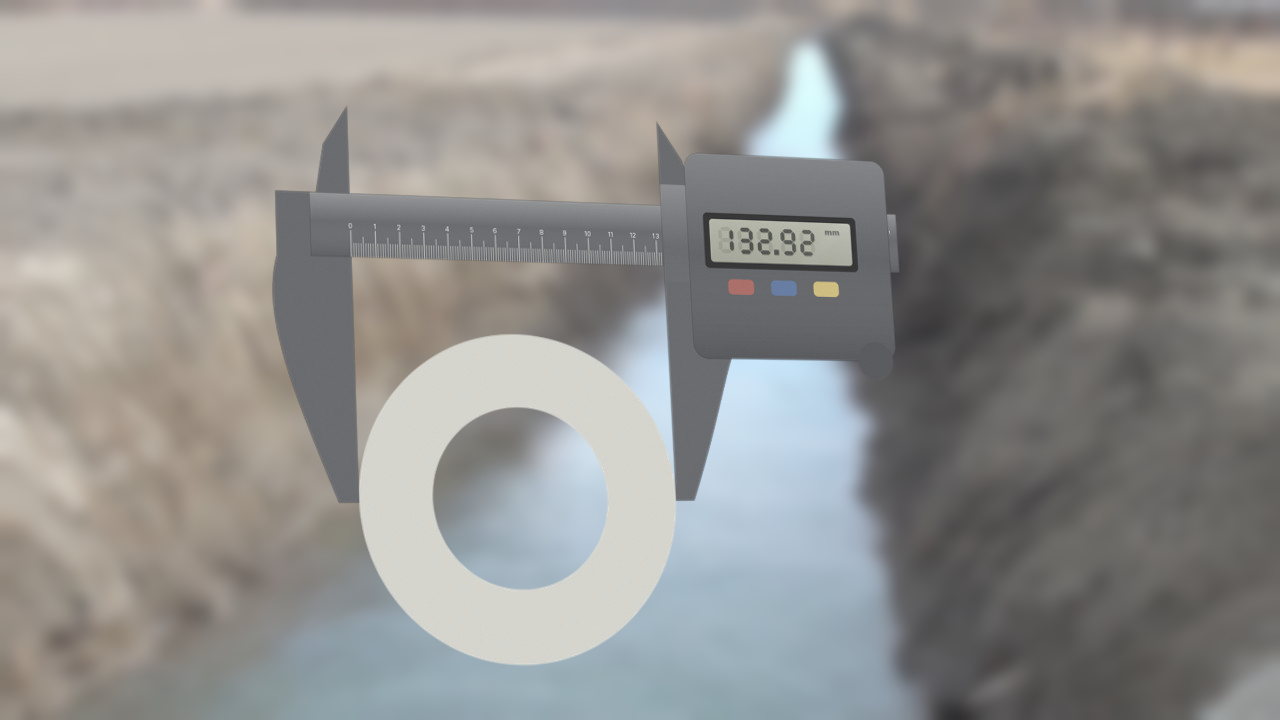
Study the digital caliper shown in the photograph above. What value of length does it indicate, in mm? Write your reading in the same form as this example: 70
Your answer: 132.92
